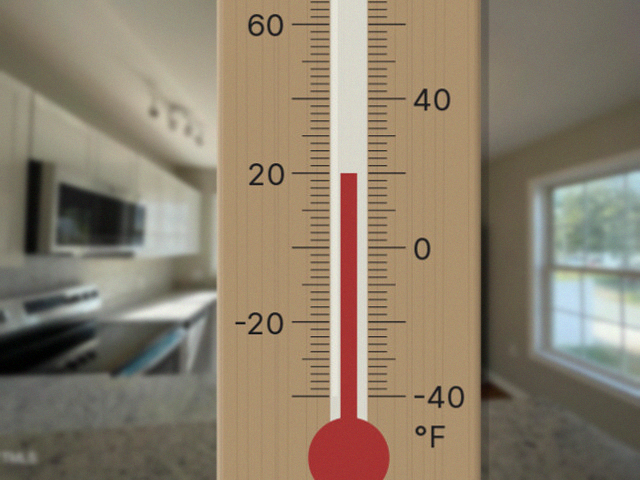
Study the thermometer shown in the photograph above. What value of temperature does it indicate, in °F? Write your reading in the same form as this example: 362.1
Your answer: 20
